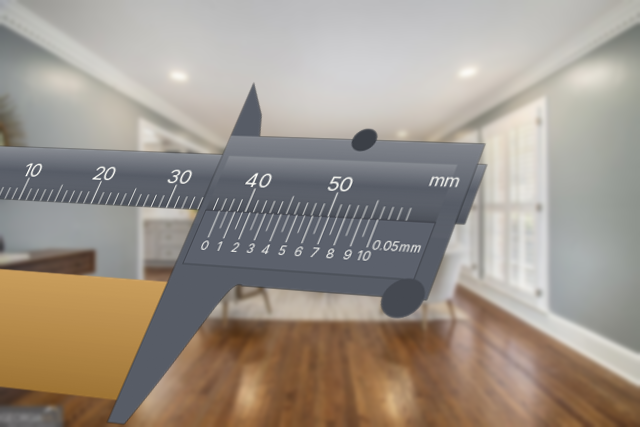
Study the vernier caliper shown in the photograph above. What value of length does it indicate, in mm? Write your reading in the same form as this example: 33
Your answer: 36.8
